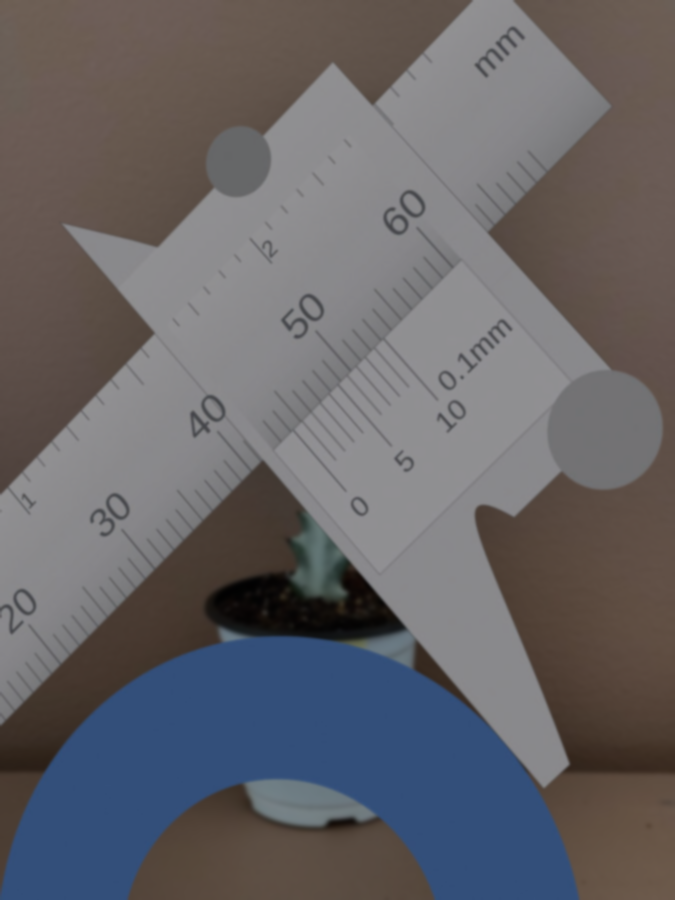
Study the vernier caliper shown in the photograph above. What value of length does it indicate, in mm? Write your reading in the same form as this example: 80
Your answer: 44.2
